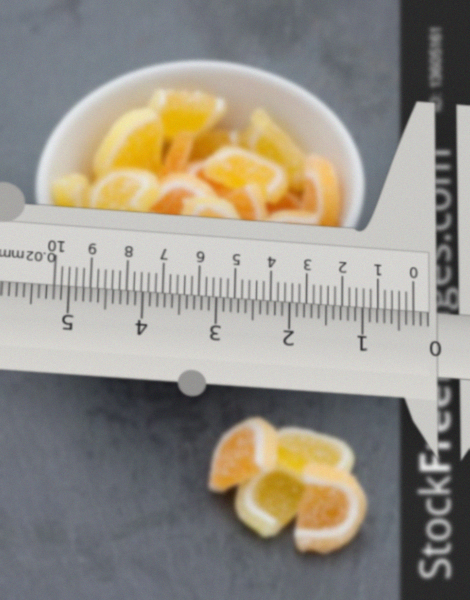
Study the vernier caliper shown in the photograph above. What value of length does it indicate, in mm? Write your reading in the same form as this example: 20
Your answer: 3.0
